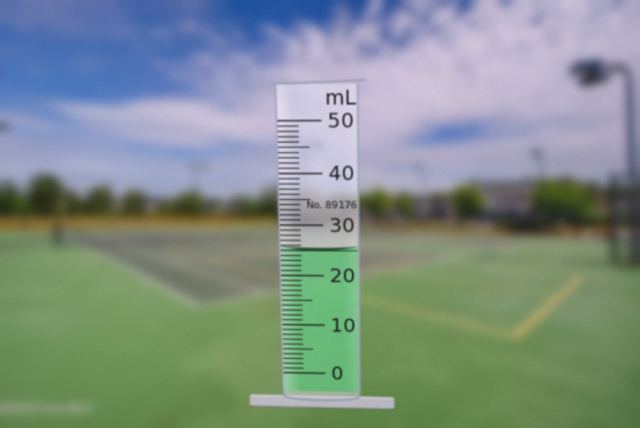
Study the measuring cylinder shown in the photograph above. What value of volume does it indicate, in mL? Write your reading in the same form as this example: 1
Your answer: 25
